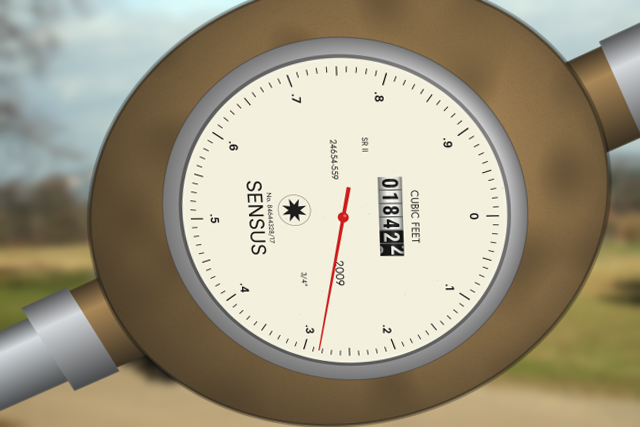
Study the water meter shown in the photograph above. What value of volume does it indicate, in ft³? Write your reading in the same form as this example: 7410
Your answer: 18422.28
